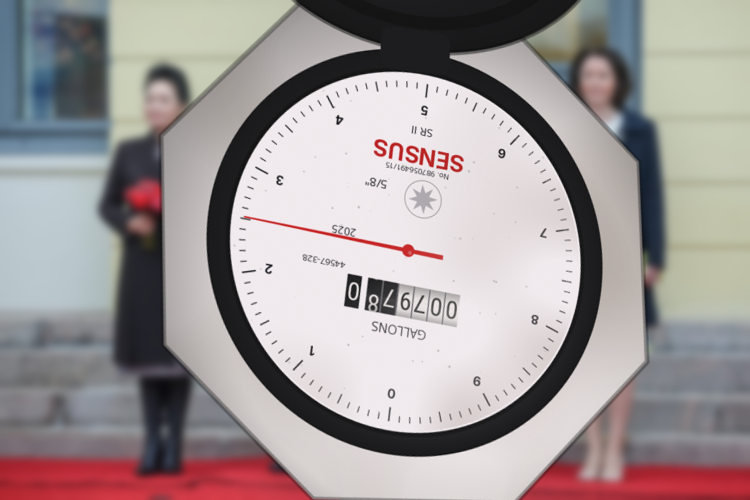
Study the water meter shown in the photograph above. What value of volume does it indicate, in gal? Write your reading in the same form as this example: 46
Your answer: 79782.5
